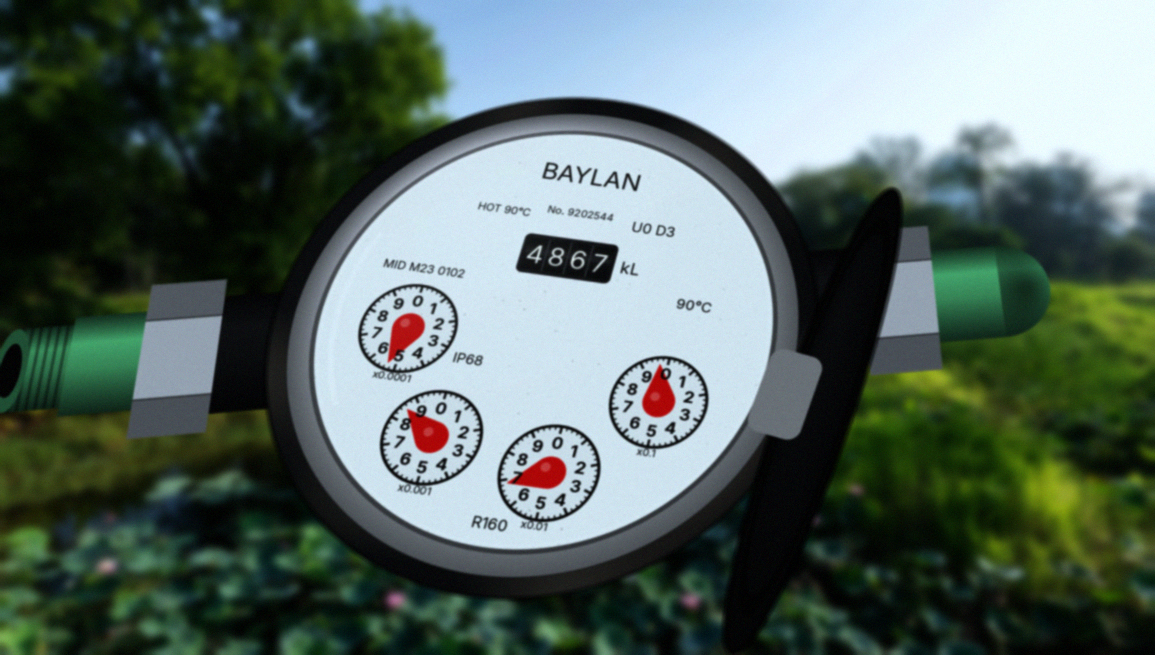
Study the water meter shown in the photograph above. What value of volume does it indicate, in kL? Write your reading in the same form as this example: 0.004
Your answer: 4866.9685
